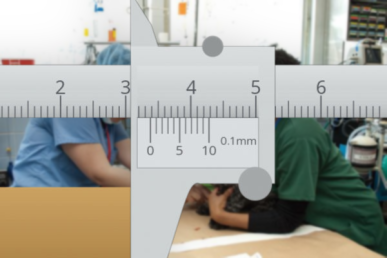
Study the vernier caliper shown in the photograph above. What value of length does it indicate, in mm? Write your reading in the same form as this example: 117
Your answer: 33.8
